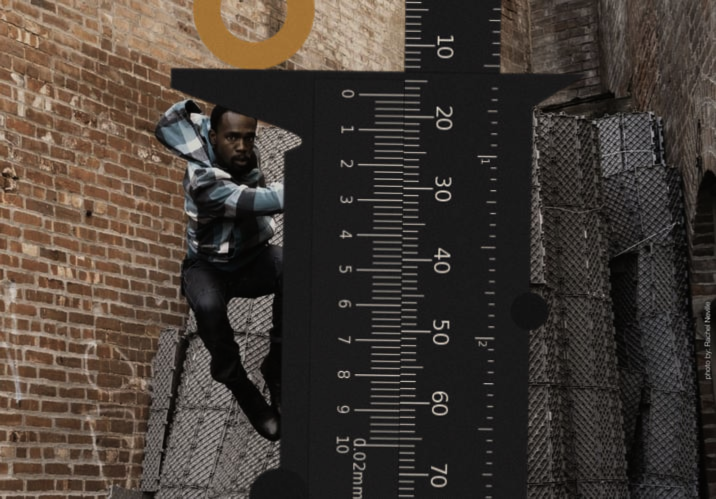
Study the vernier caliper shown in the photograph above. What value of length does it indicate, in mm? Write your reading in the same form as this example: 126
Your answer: 17.0
